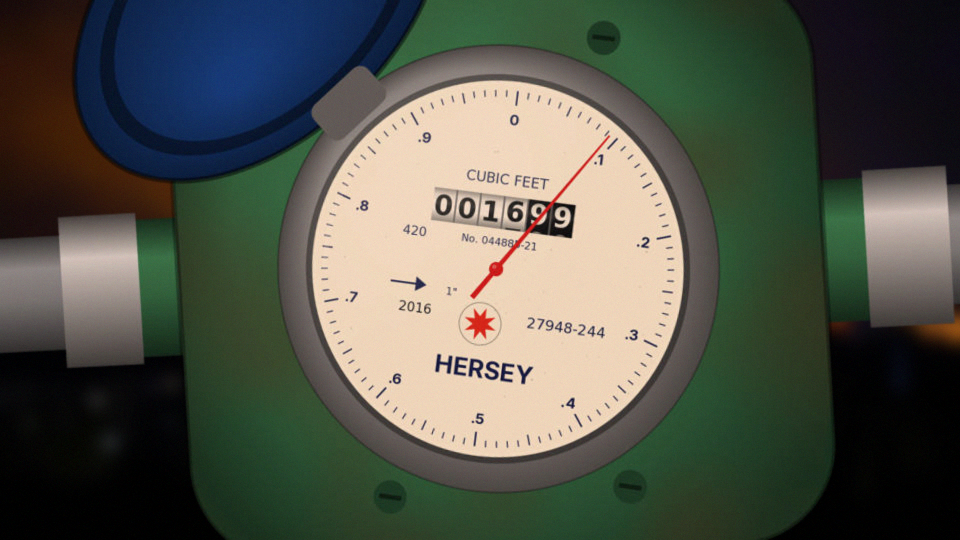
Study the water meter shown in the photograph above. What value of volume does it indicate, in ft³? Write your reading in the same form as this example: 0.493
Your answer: 1699.09
